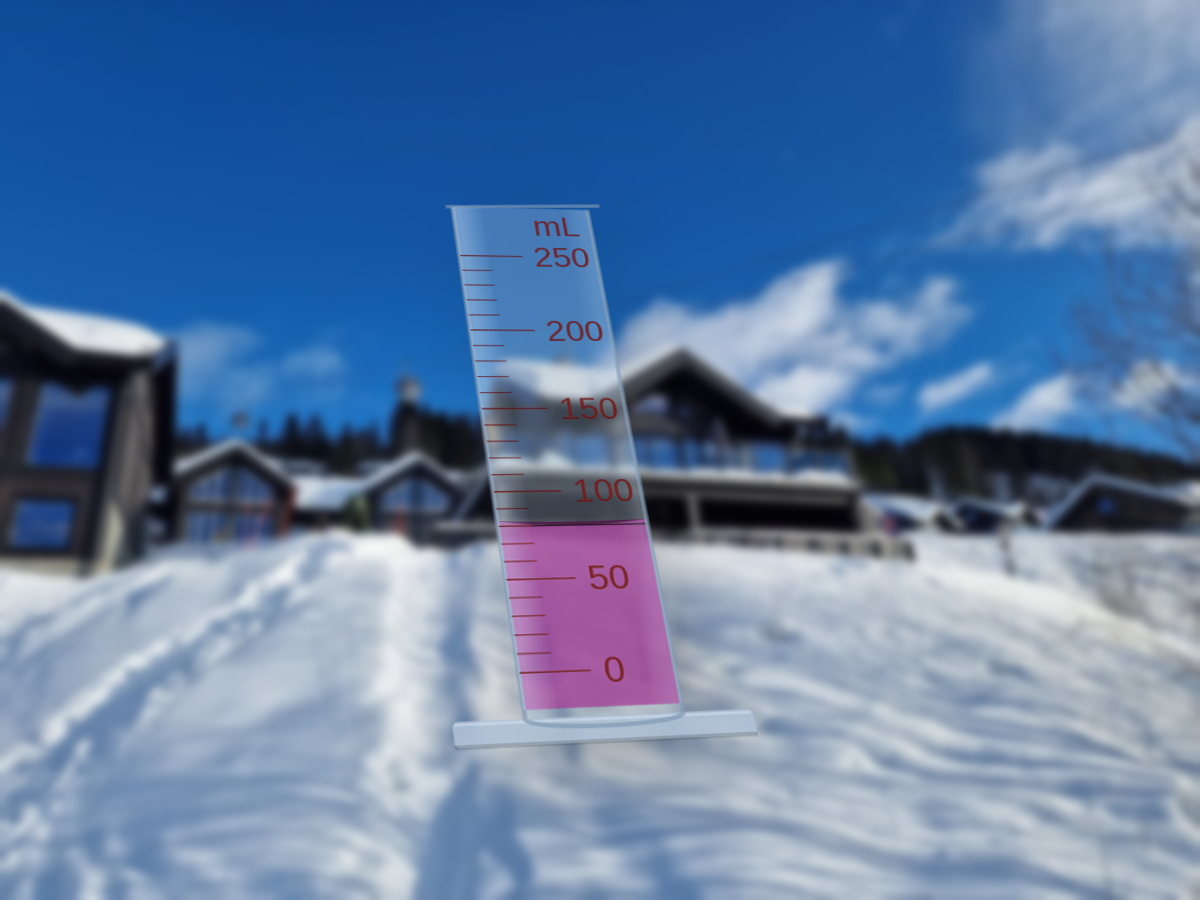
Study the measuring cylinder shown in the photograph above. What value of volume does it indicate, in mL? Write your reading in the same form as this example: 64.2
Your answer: 80
